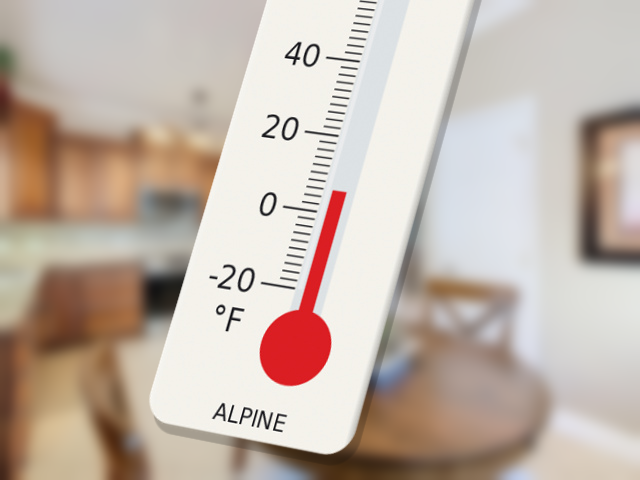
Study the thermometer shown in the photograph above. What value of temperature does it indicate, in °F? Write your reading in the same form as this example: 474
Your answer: 6
